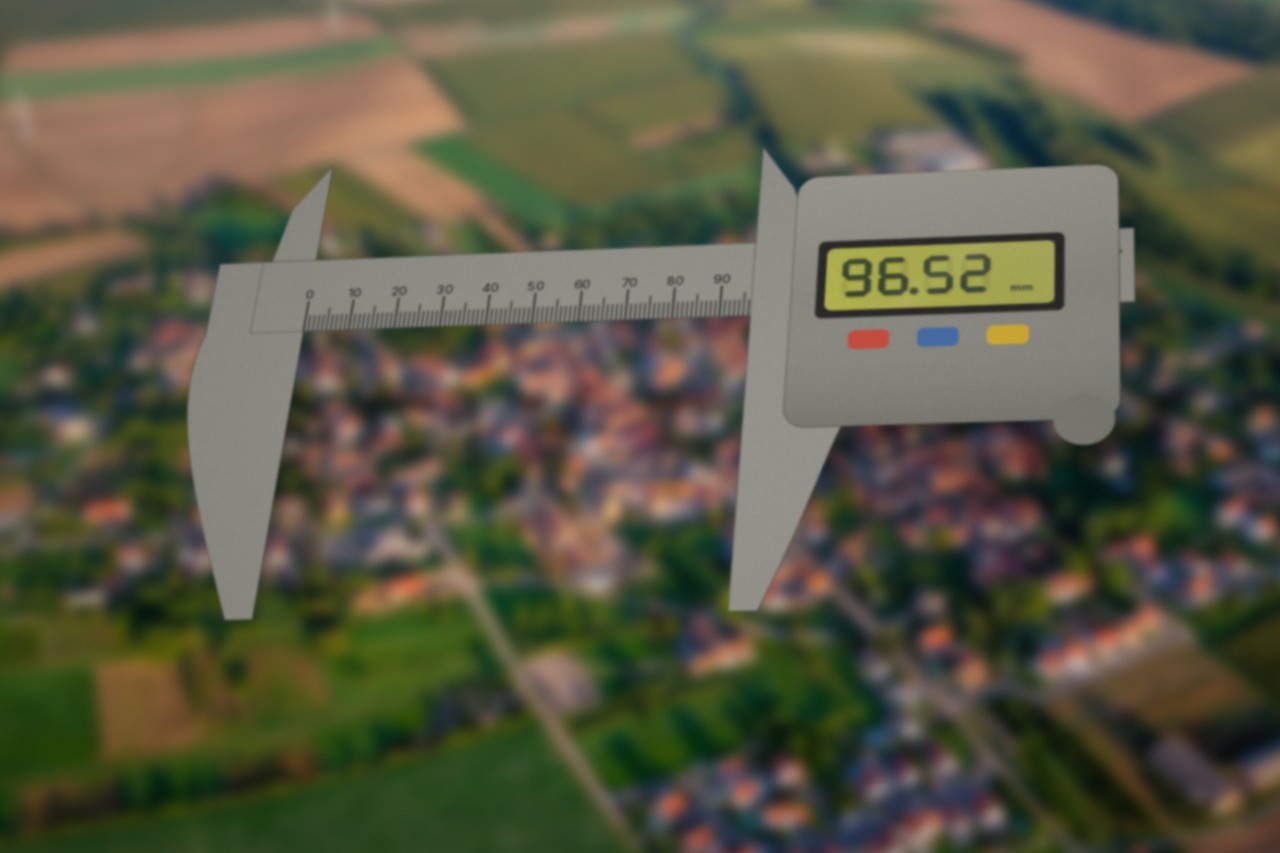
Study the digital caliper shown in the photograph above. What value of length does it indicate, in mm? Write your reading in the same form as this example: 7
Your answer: 96.52
